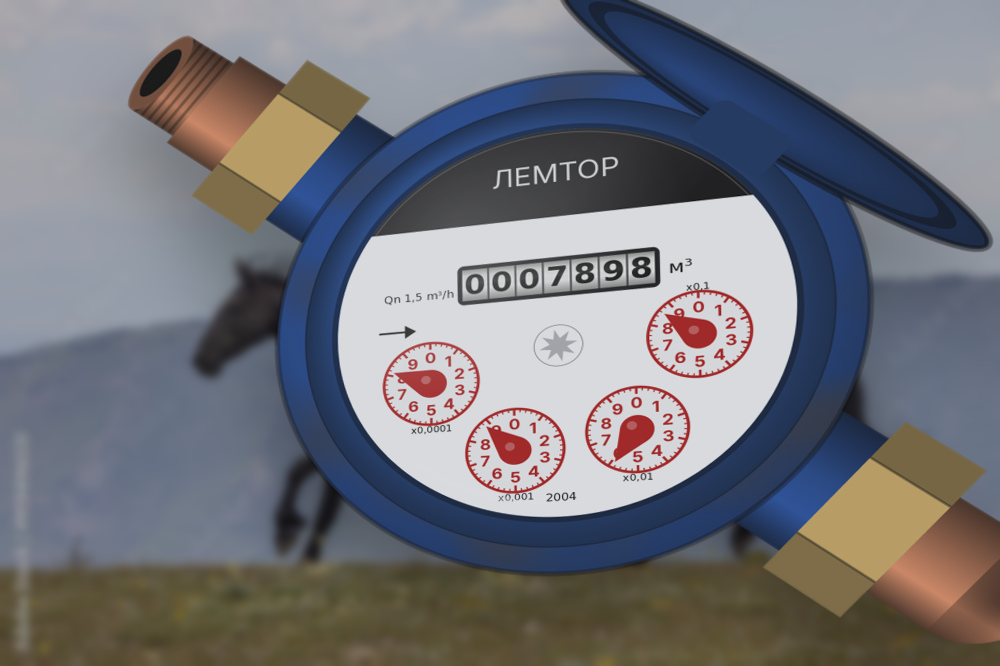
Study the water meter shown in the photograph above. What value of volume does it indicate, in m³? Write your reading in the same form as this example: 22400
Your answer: 7898.8588
